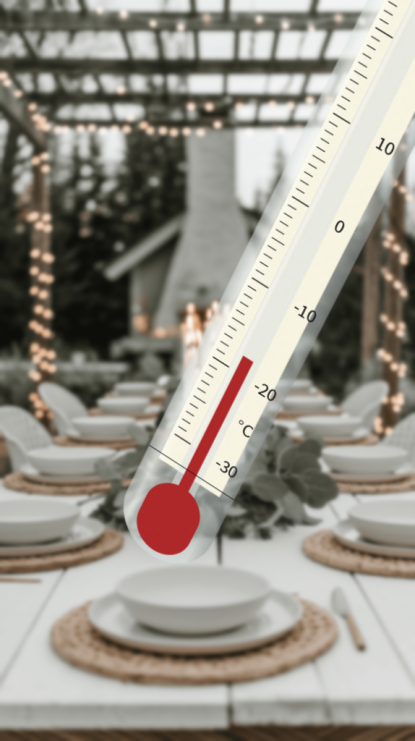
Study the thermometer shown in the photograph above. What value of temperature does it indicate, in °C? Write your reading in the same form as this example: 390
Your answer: -18
